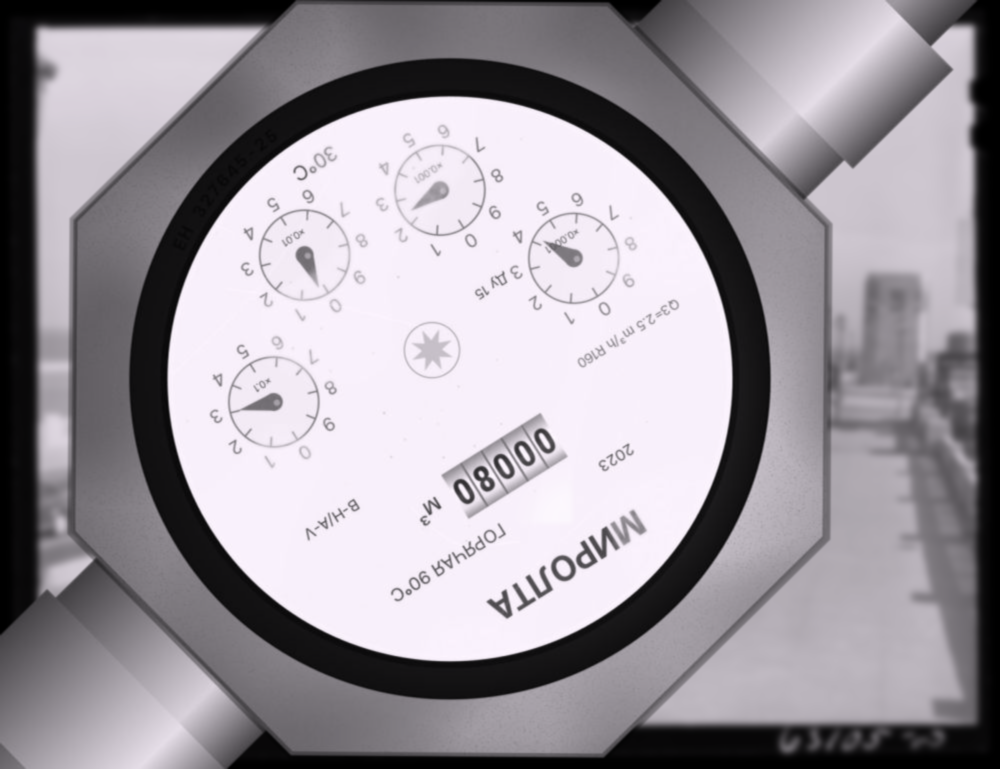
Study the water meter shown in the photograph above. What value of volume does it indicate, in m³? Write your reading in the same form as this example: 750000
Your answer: 80.3024
